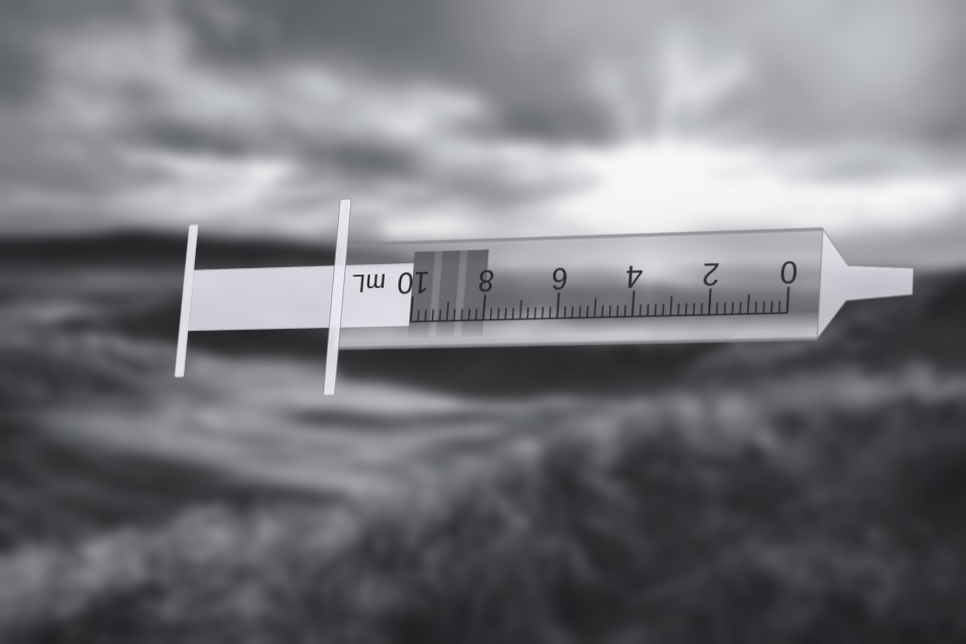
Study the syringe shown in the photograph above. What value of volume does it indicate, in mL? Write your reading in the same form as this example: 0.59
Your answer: 8
